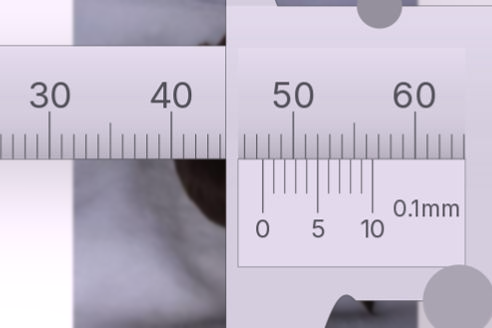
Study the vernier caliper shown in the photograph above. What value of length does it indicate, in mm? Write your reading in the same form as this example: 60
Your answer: 47.5
